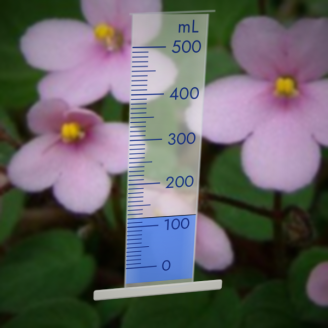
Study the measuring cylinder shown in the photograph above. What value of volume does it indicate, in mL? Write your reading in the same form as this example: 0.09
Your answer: 120
